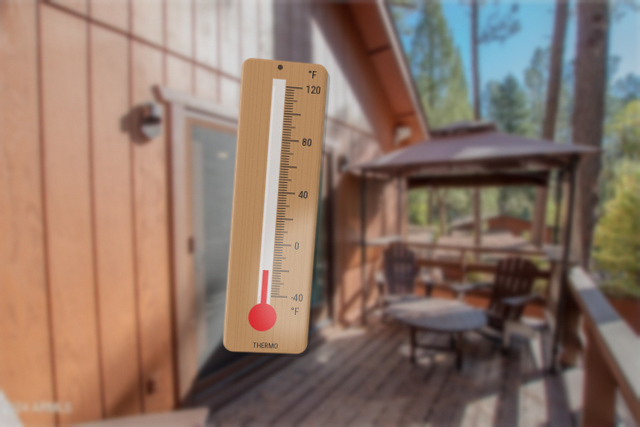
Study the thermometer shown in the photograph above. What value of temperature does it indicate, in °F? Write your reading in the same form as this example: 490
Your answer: -20
